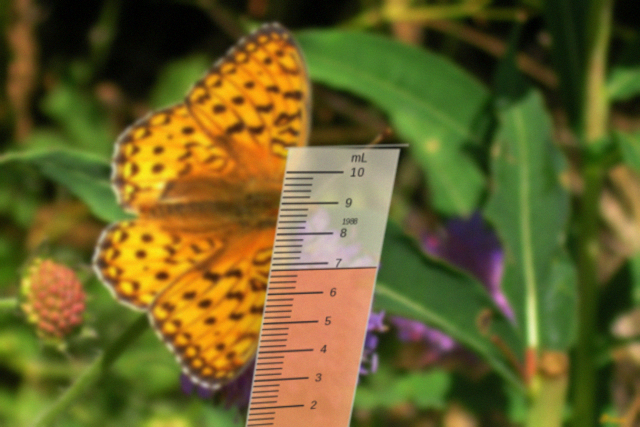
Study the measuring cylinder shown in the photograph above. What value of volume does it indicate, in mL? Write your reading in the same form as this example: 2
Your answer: 6.8
